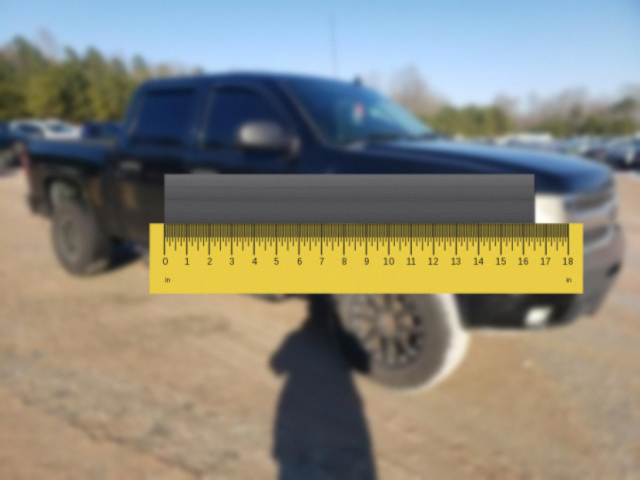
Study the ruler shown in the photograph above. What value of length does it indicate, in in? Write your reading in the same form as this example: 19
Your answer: 16.5
